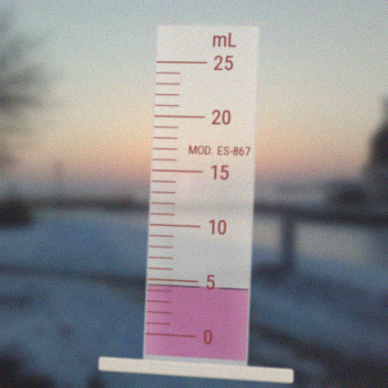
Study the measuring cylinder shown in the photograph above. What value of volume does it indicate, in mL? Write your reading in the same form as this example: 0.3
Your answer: 4.5
